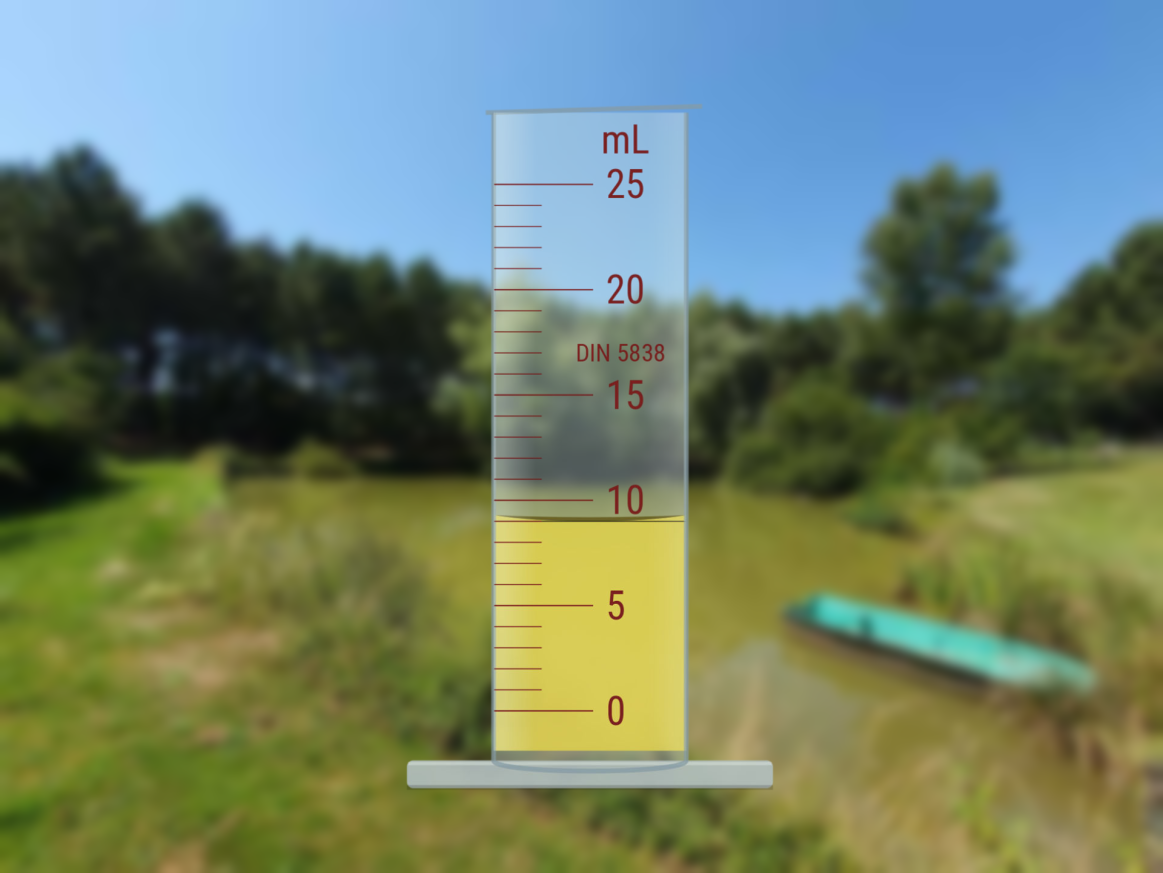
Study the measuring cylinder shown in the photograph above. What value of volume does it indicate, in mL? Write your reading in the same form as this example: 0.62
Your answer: 9
